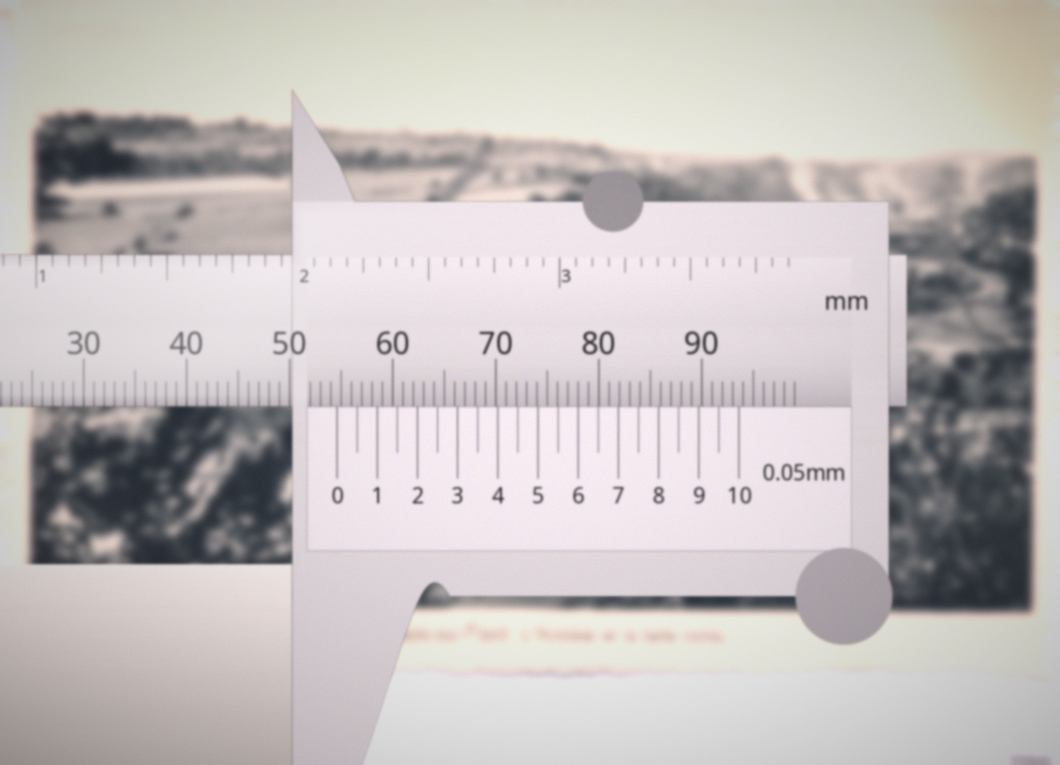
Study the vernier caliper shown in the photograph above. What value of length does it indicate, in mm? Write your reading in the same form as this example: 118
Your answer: 54.6
